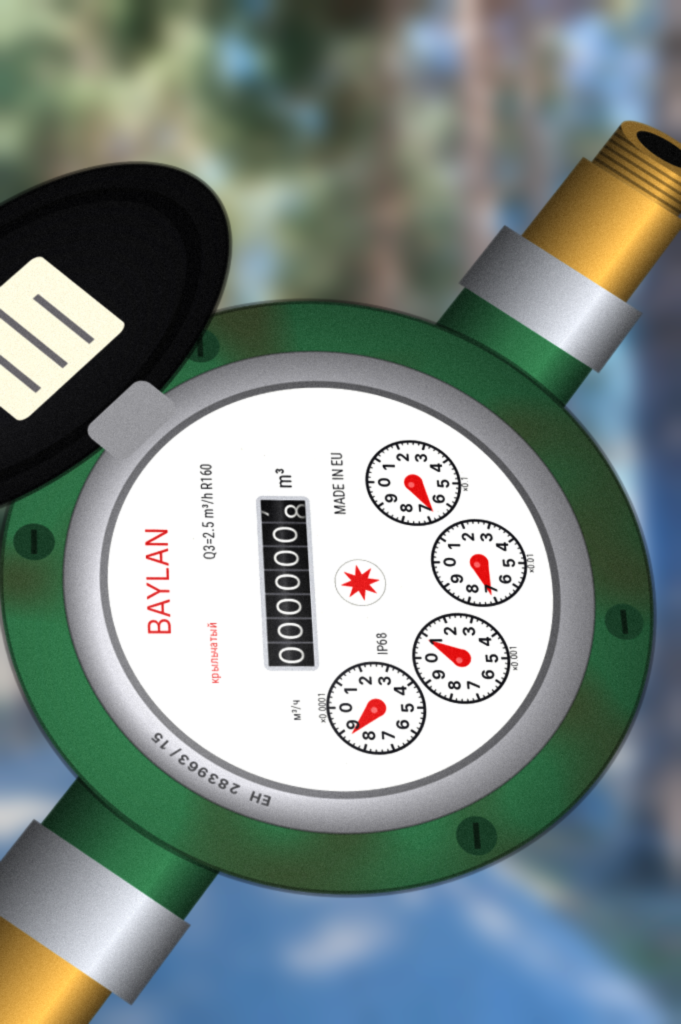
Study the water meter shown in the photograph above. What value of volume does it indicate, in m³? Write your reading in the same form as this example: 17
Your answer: 7.6708
